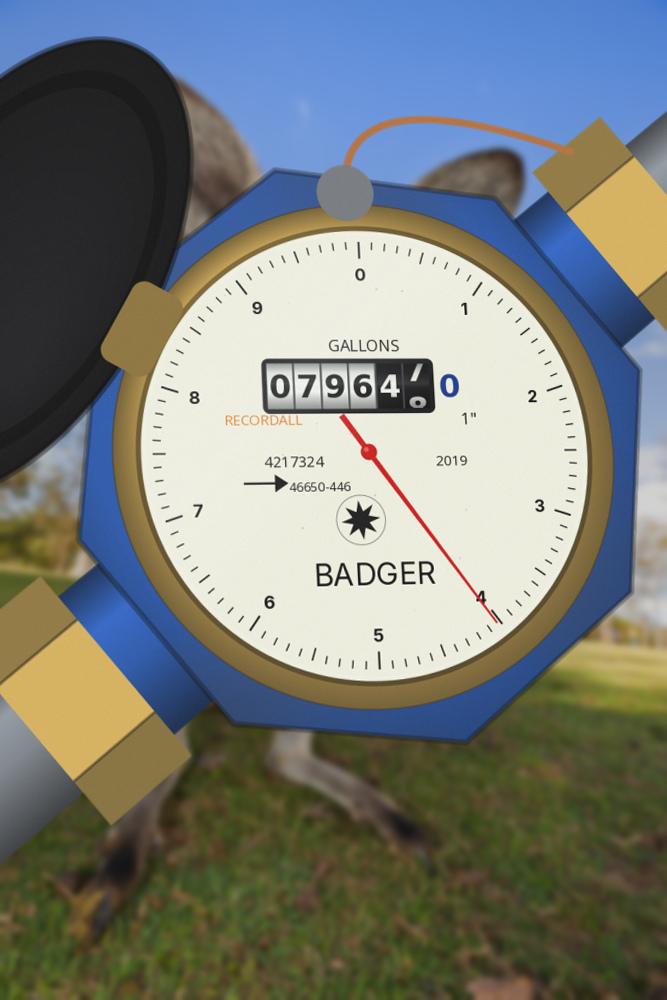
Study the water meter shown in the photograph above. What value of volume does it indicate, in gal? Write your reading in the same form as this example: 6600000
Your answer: 796474.0
